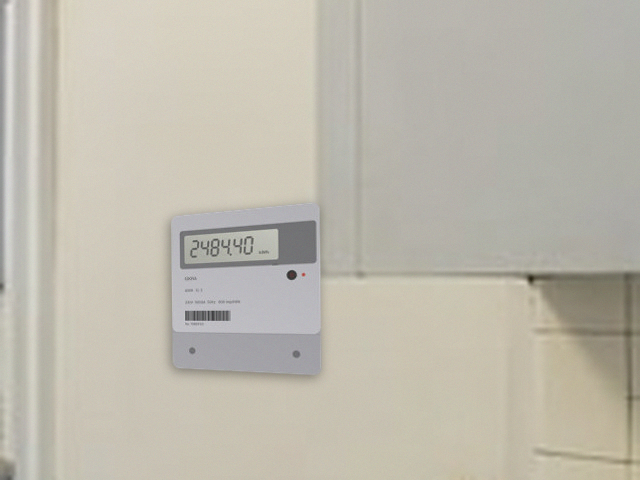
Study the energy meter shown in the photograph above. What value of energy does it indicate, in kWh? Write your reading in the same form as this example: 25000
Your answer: 2484.40
